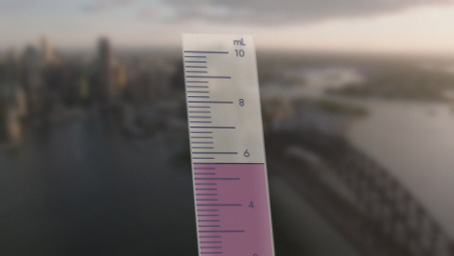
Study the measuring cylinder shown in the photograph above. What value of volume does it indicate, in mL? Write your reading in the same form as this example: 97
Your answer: 5.6
